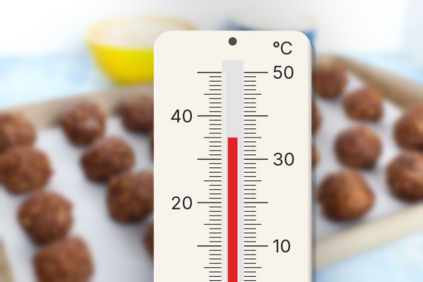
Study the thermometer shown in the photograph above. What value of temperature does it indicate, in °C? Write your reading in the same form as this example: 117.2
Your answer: 35
